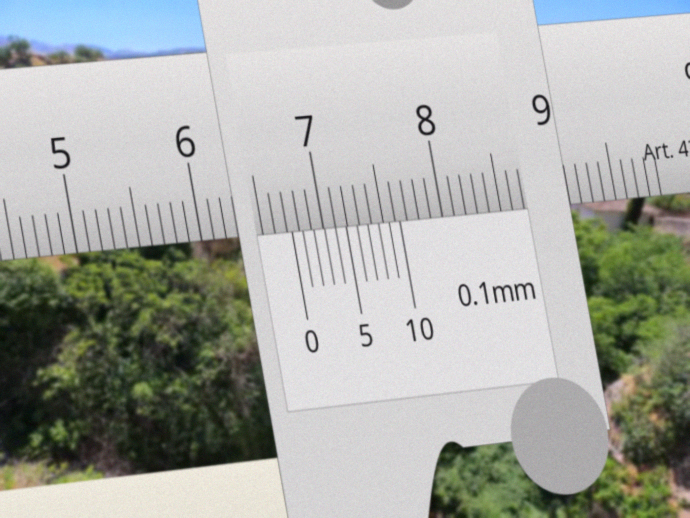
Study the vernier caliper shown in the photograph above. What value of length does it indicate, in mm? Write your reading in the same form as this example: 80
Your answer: 67.4
